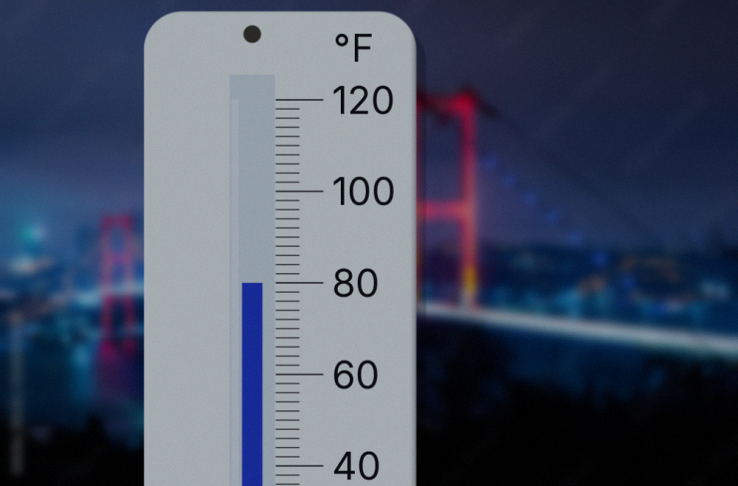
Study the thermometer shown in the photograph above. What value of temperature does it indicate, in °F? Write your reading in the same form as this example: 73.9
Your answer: 80
